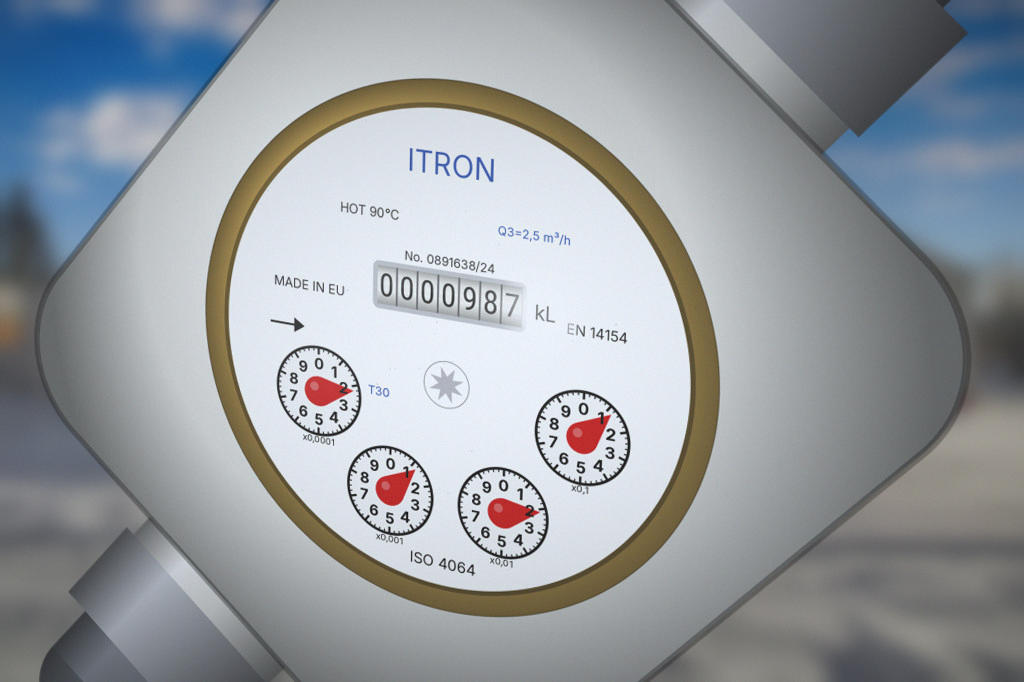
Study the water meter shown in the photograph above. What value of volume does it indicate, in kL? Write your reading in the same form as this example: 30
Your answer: 987.1212
